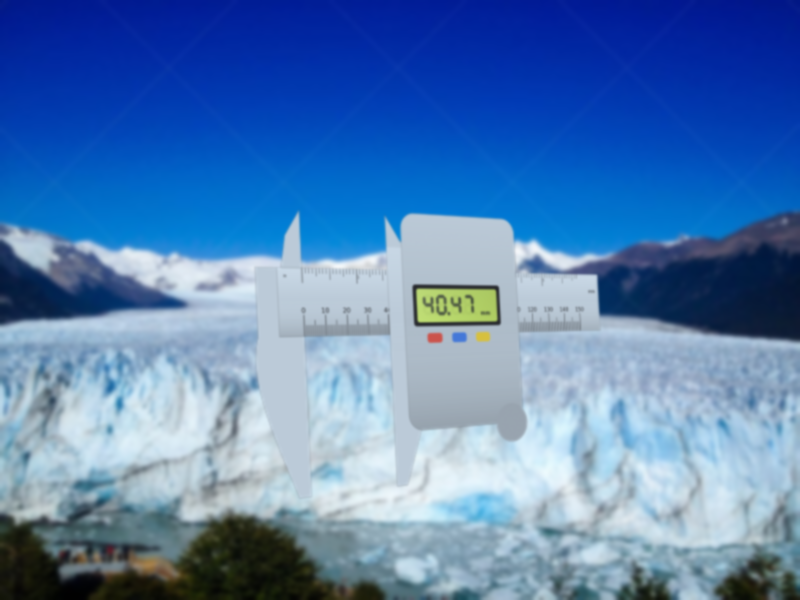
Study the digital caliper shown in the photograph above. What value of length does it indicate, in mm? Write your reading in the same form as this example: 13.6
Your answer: 40.47
